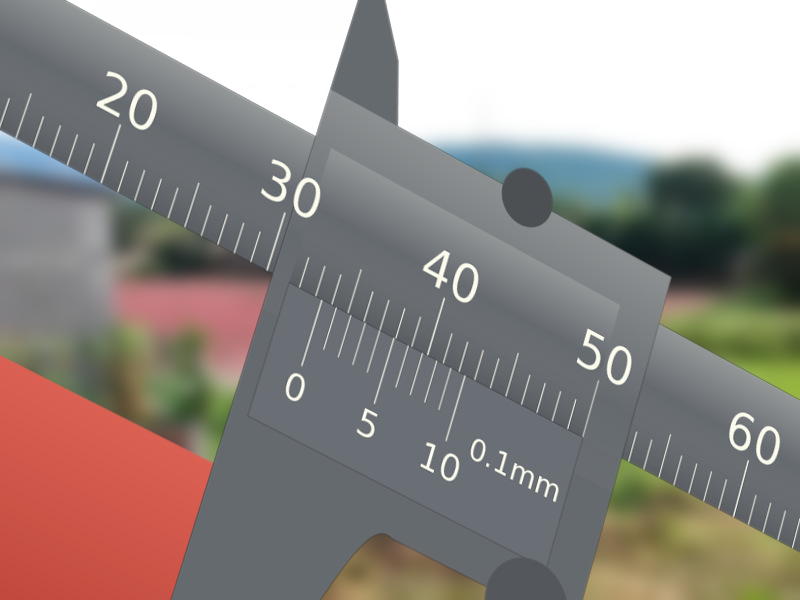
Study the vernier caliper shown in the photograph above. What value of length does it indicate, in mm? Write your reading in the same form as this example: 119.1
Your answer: 33.4
